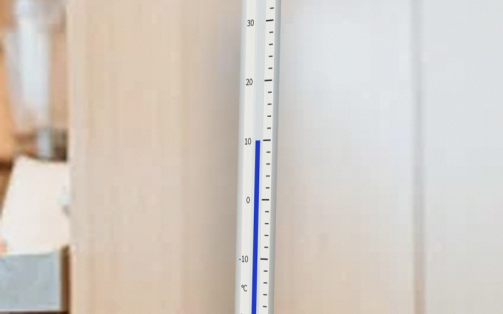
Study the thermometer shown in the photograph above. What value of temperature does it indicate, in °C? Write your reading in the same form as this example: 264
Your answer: 10
